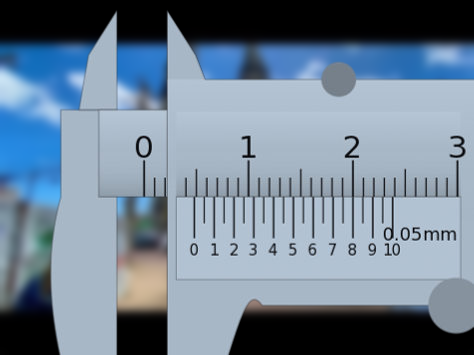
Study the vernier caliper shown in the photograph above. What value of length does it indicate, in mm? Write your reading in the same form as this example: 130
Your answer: 4.8
